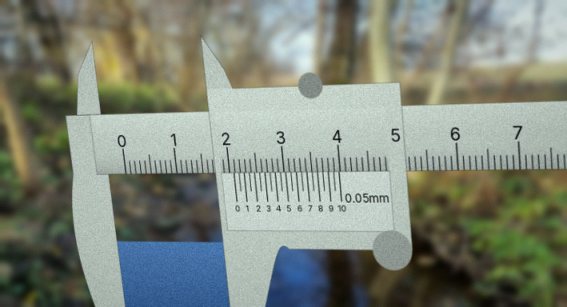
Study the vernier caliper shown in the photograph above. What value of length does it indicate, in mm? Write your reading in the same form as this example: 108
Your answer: 20.8
